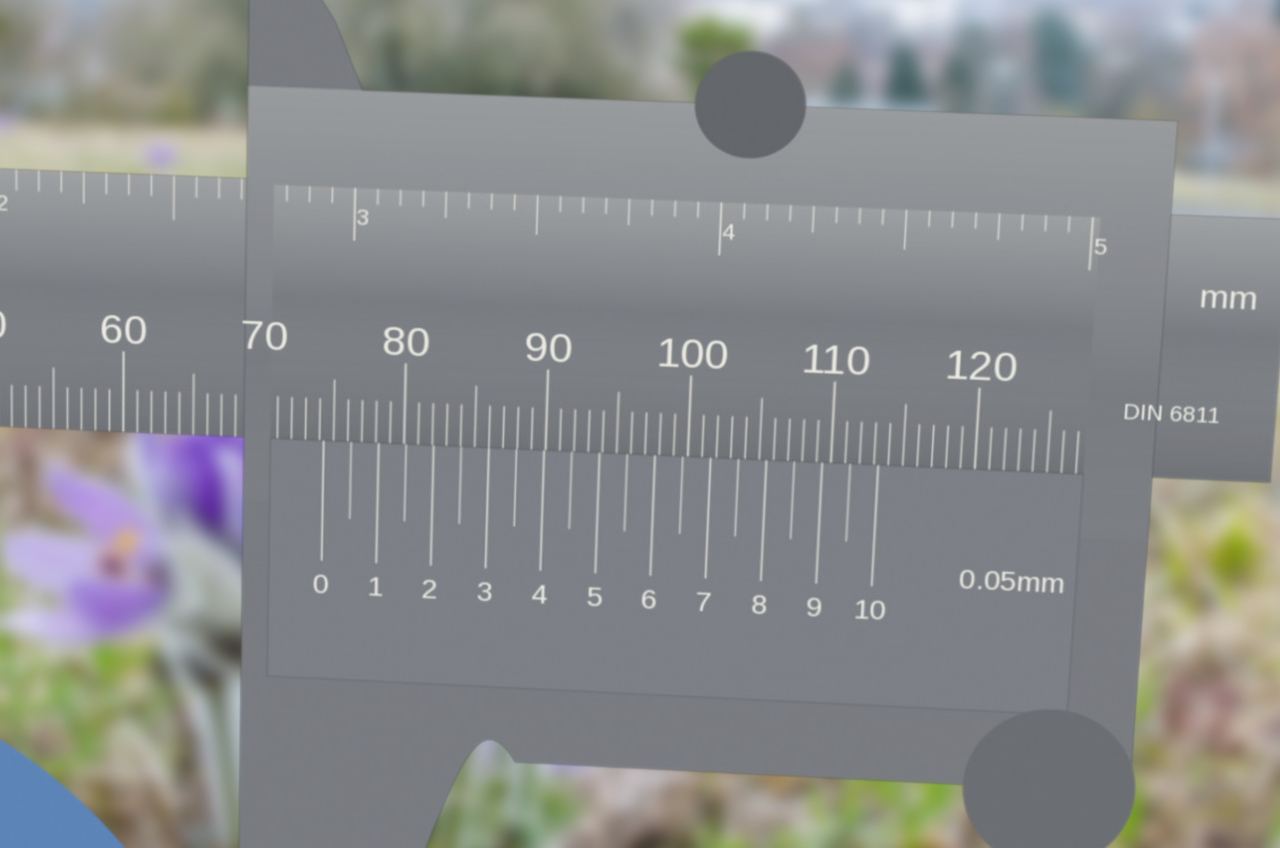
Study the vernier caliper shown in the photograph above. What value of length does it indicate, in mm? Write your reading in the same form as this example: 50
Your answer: 74.3
